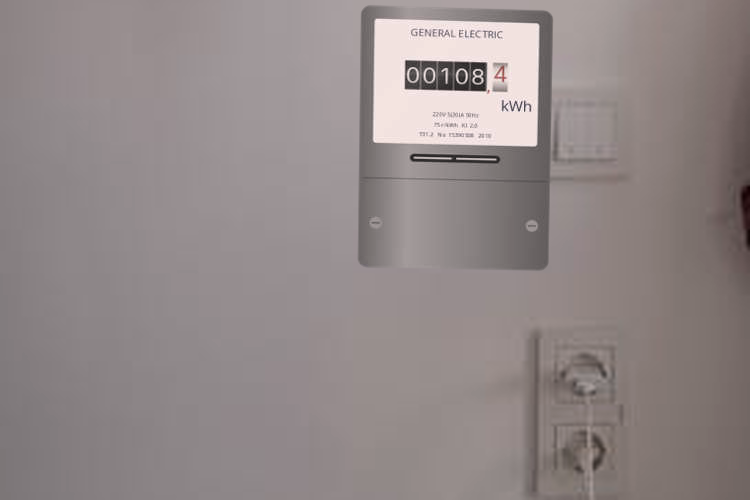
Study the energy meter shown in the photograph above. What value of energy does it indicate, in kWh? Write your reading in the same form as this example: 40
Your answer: 108.4
